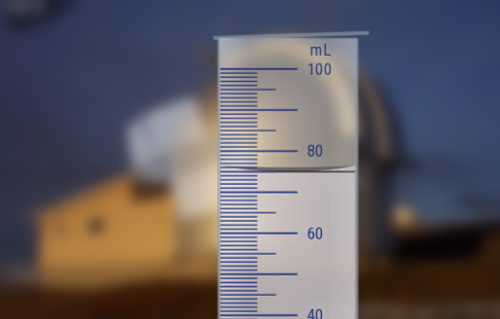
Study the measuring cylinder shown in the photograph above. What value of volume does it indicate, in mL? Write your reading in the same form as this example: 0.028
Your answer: 75
